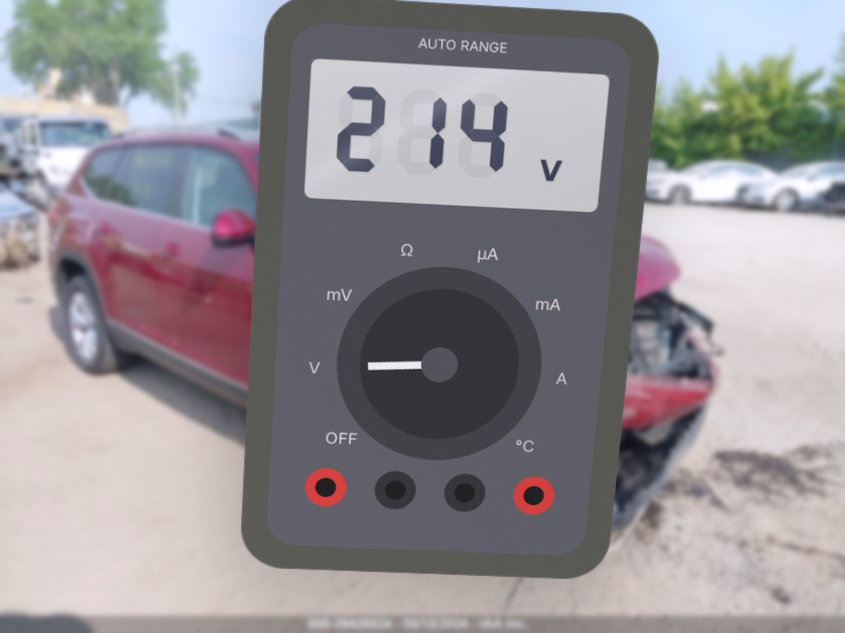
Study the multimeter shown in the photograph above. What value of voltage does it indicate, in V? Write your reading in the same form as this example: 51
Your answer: 214
